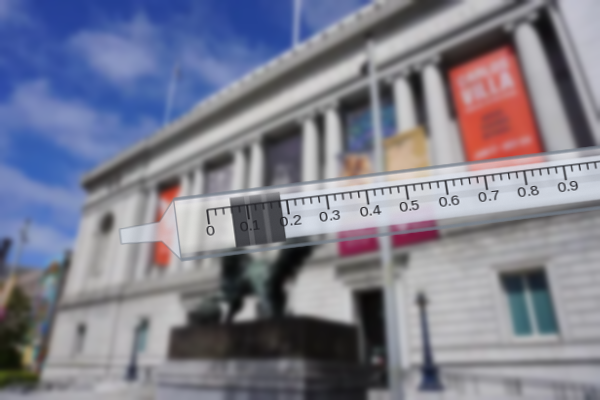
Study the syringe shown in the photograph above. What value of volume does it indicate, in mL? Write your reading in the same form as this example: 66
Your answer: 0.06
